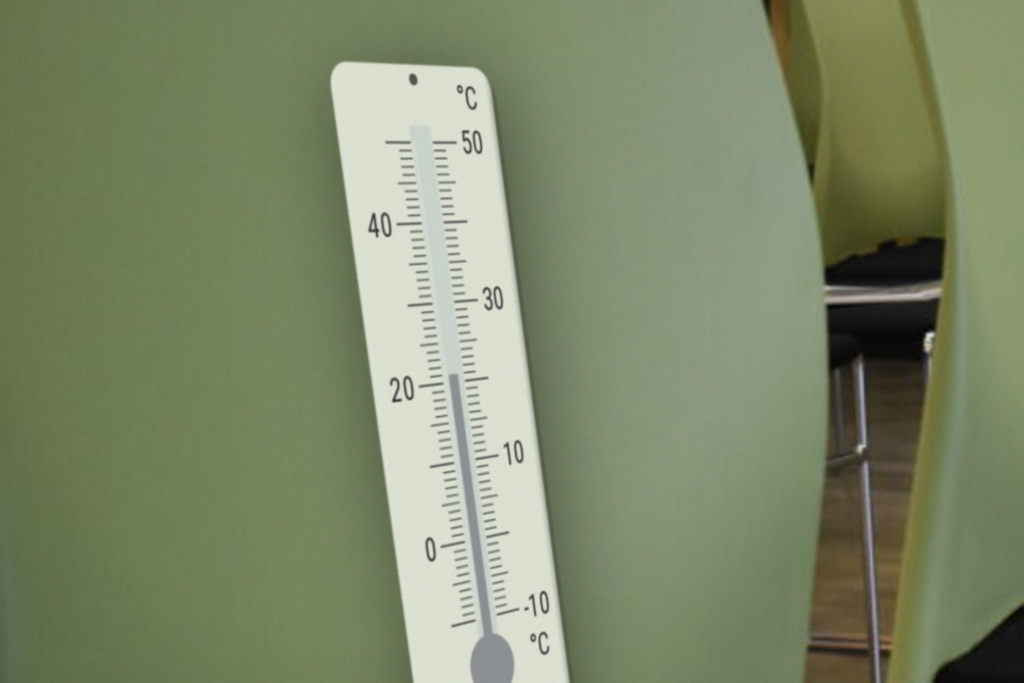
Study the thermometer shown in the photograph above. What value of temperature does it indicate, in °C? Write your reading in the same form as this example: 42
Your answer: 21
